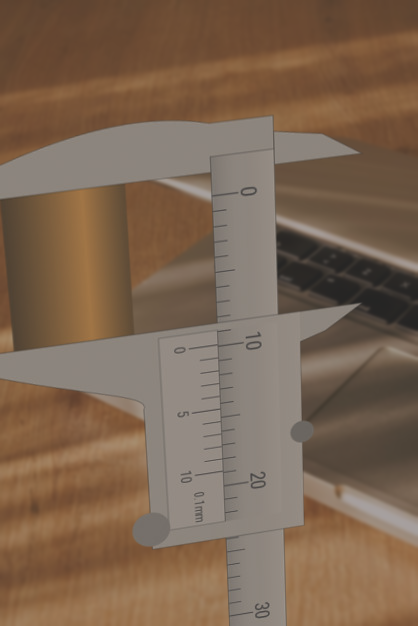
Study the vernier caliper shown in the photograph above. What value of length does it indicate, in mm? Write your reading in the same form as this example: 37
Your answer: 9.9
